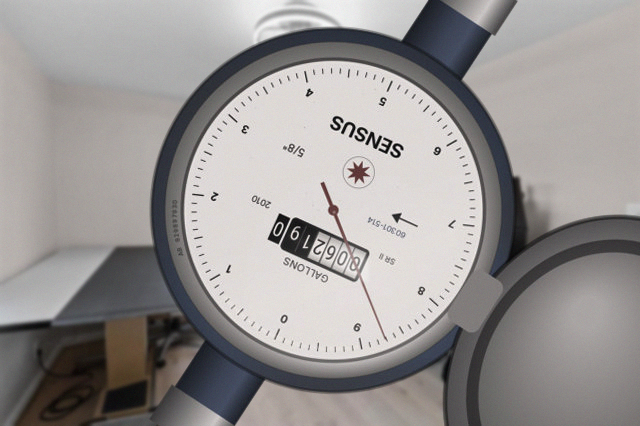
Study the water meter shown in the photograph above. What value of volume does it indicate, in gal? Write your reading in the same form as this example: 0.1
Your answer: 62188.7
